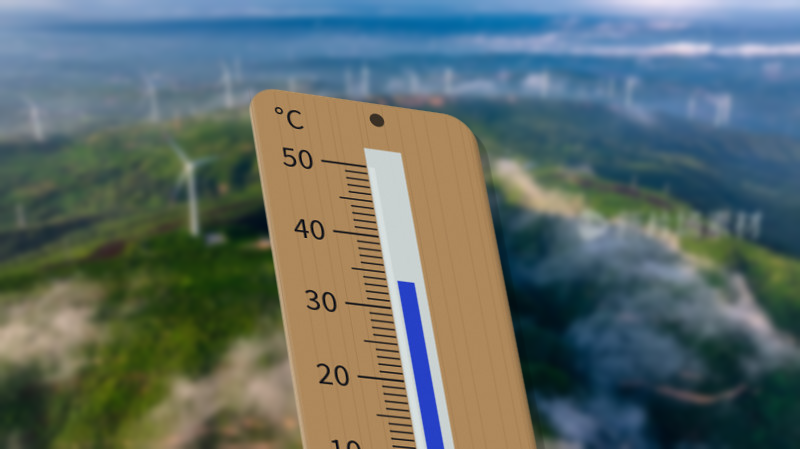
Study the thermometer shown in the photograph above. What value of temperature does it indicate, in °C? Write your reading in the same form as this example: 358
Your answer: 34
